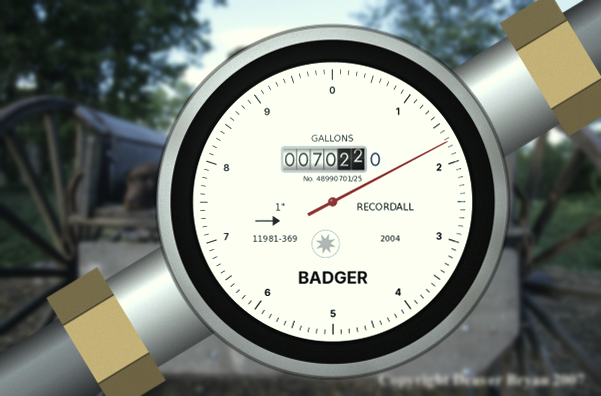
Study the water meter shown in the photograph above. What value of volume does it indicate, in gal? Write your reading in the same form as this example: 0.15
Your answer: 70221.7
